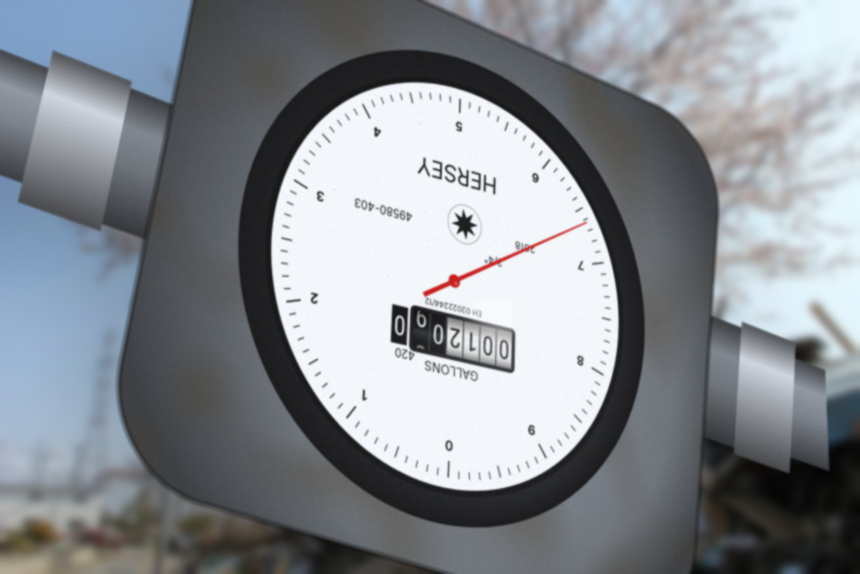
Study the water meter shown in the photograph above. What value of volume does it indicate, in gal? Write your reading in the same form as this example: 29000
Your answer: 12086.6
